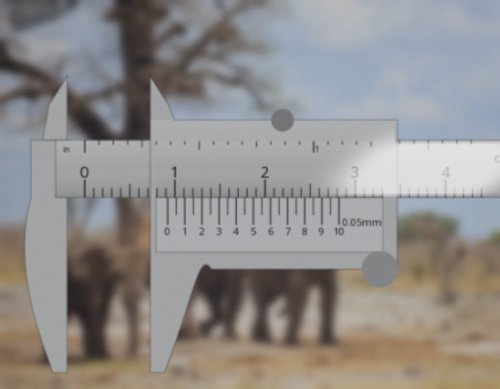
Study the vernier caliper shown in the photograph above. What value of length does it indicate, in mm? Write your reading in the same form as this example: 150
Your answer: 9.2
